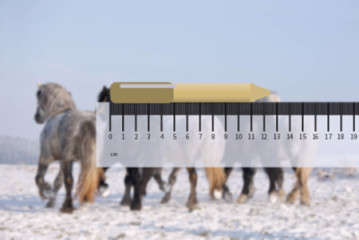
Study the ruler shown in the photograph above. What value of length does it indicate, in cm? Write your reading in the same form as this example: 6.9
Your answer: 13
